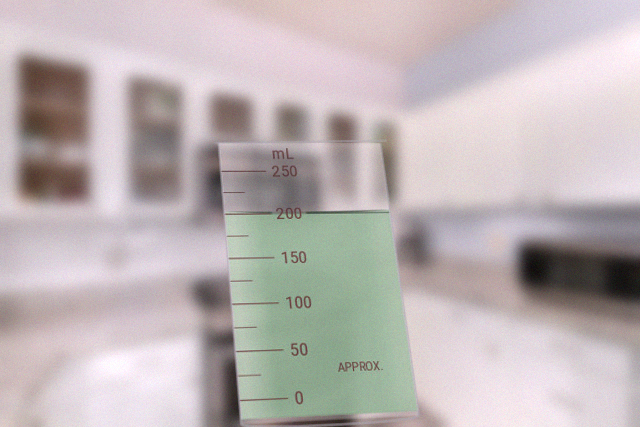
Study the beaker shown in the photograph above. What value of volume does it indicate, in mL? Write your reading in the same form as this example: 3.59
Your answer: 200
